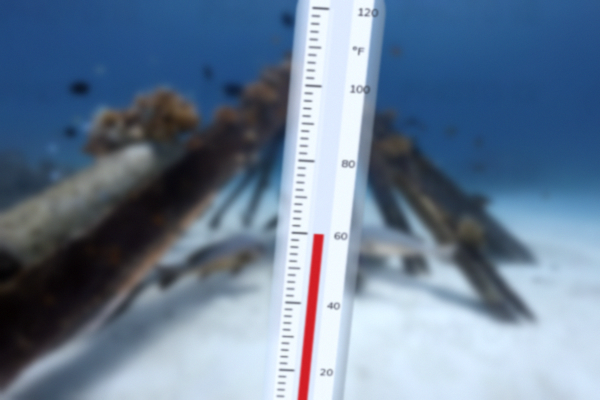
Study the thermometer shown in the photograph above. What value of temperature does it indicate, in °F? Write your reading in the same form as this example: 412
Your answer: 60
